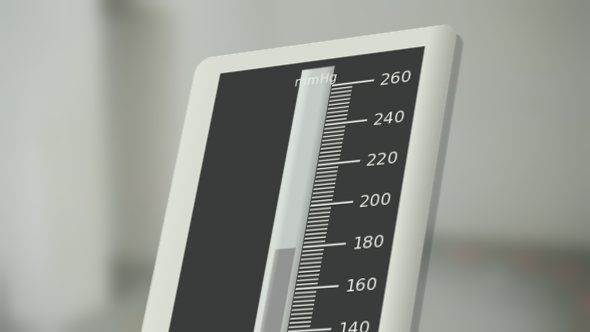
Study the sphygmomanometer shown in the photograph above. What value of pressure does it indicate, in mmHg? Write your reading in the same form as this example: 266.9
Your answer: 180
